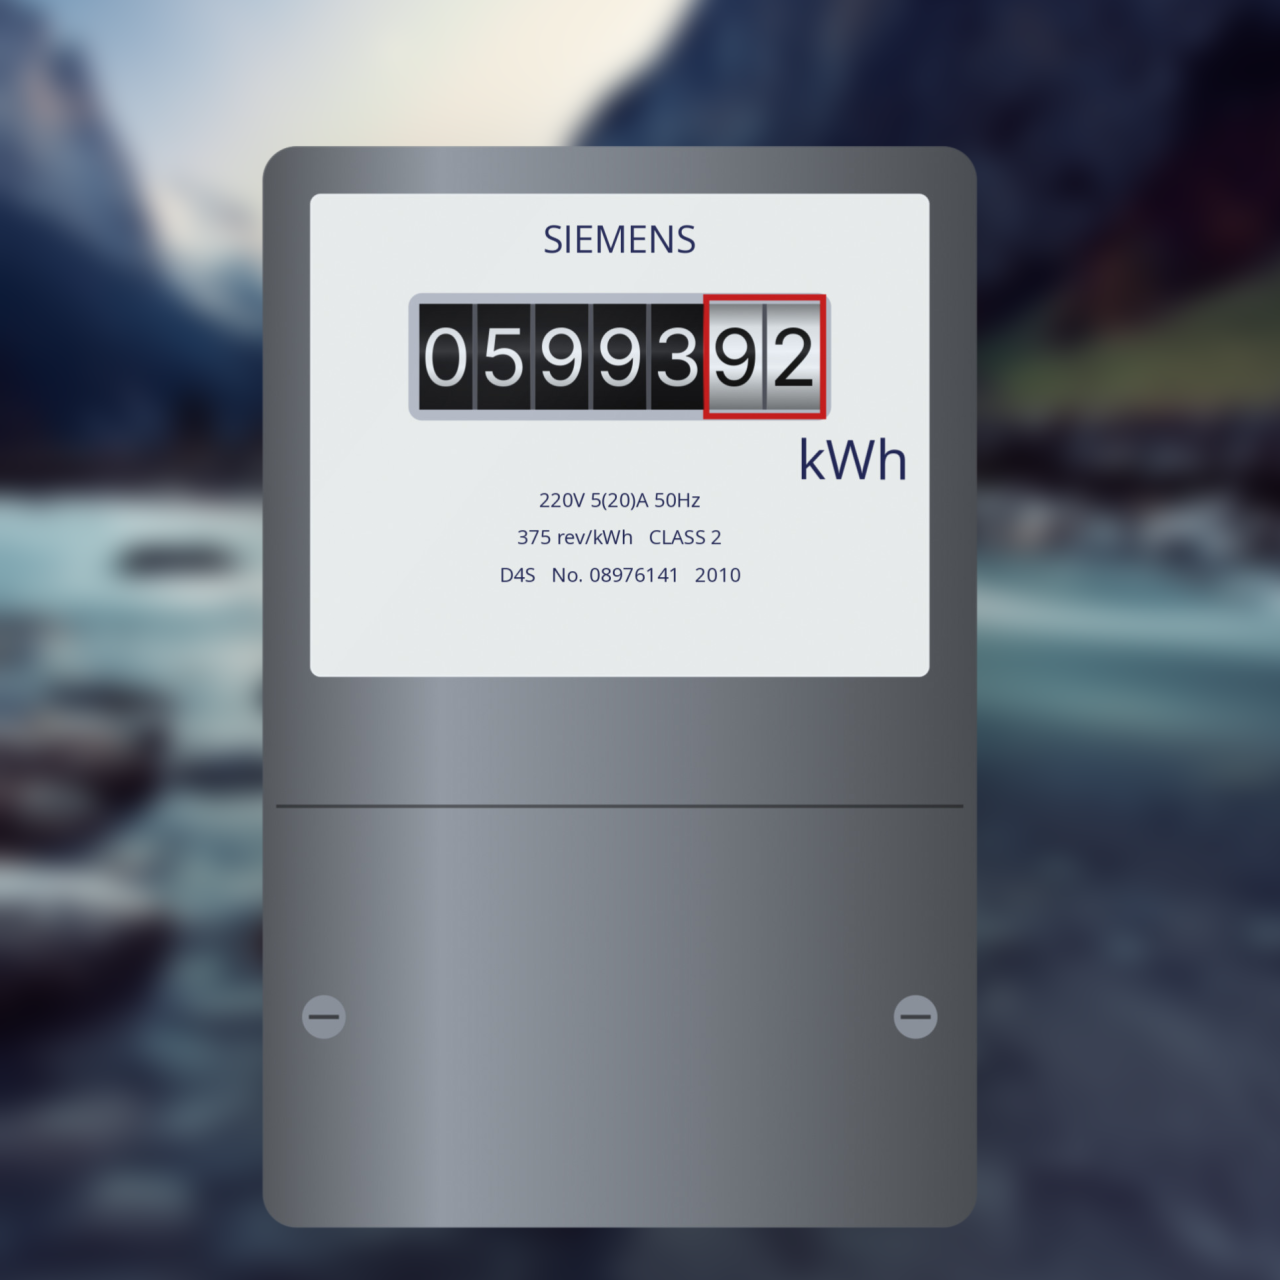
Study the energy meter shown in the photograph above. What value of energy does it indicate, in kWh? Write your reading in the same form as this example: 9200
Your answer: 5993.92
